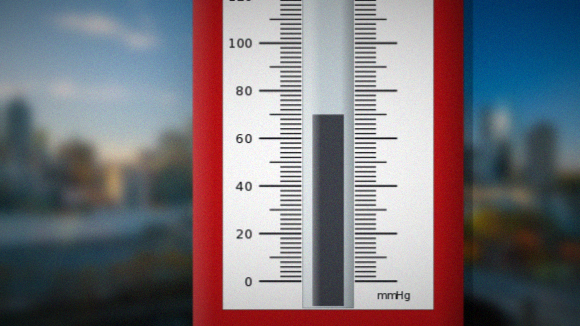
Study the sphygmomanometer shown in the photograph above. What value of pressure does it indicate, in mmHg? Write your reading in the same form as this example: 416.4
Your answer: 70
